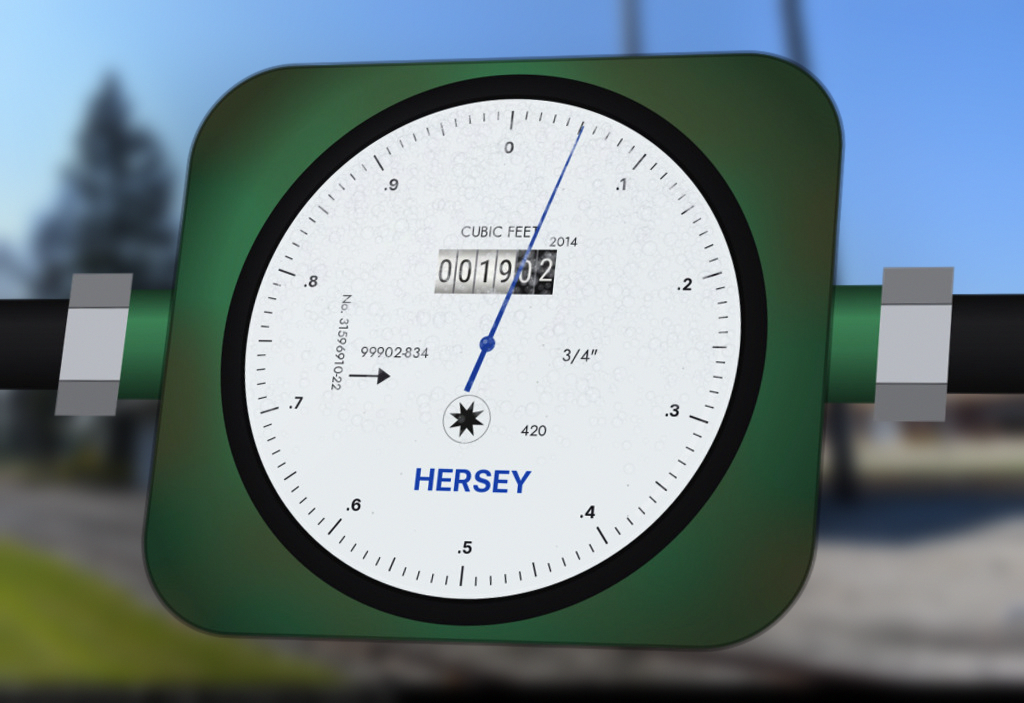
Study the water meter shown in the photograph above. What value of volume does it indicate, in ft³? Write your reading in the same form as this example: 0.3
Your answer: 1902.05
